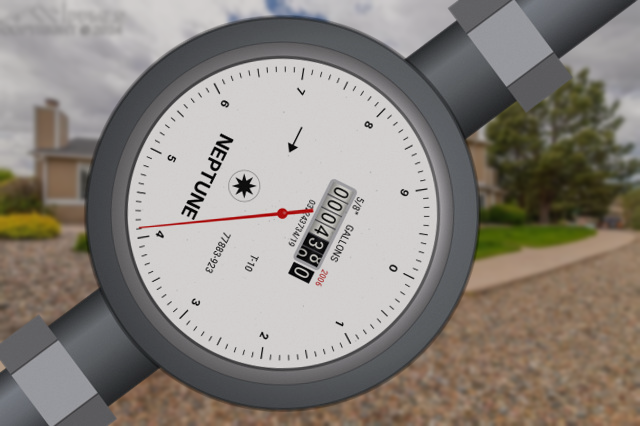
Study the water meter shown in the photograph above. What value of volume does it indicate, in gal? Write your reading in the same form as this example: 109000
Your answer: 4384.1
